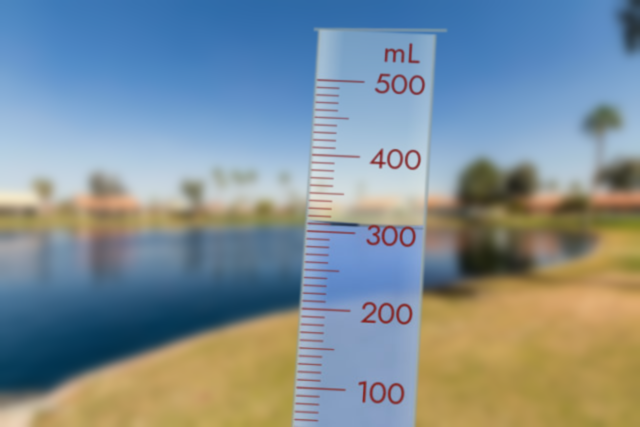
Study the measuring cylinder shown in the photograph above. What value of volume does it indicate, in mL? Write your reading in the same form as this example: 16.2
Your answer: 310
